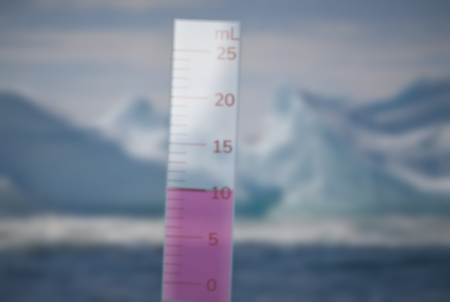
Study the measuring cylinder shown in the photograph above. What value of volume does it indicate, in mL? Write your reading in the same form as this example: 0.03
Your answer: 10
